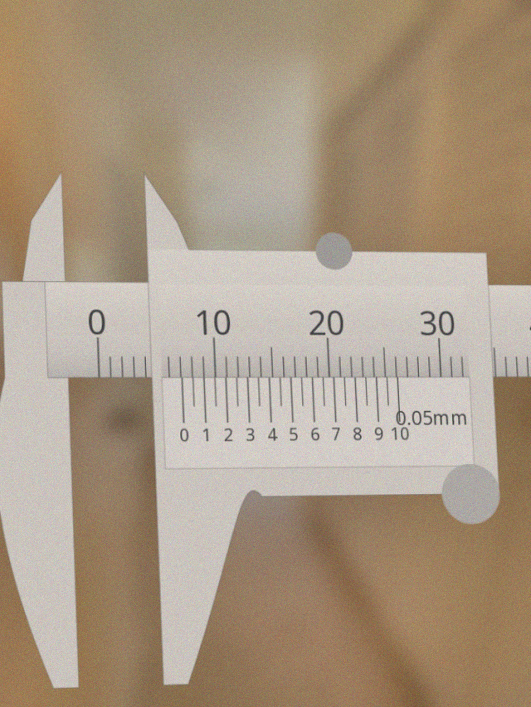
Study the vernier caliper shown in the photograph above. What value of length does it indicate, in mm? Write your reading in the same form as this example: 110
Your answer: 7.1
